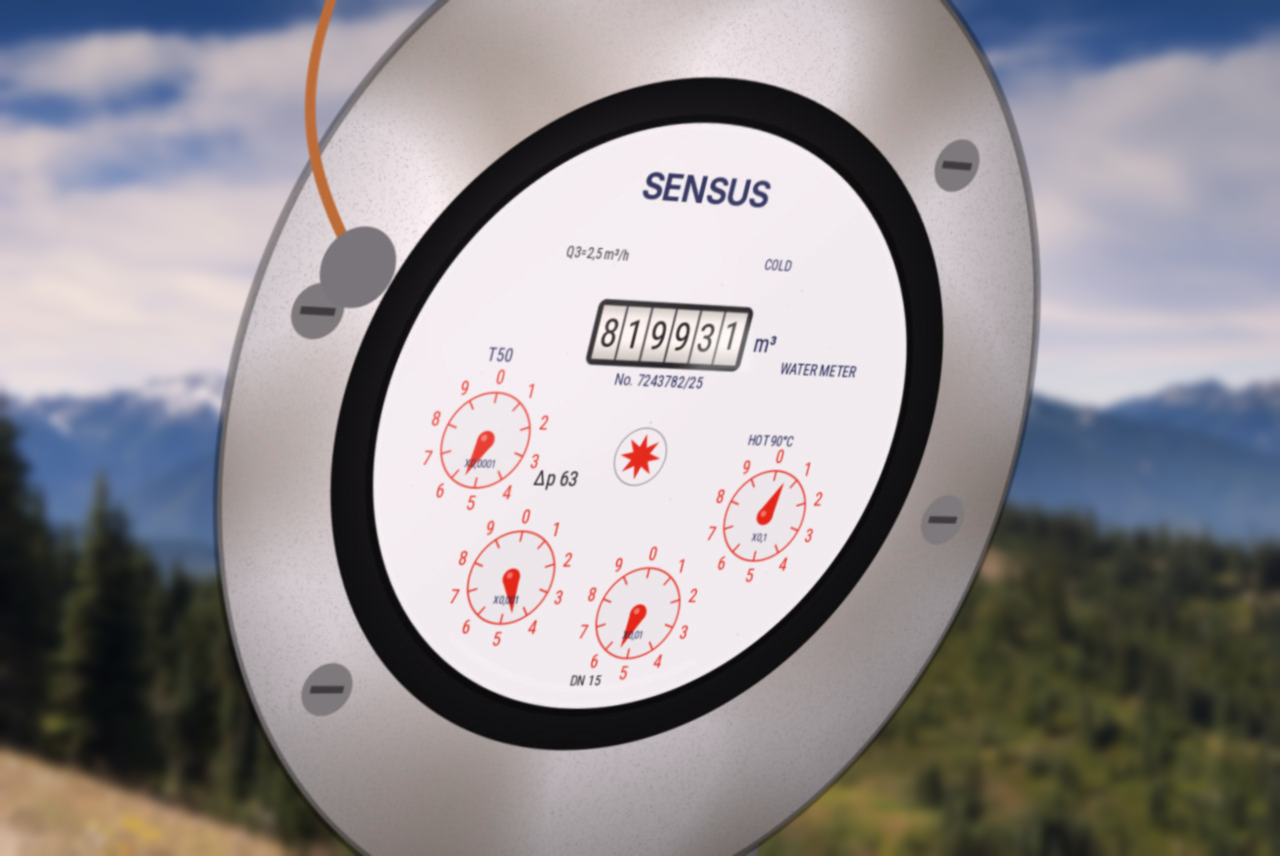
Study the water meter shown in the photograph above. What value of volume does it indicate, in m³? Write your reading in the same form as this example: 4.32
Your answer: 819931.0545
